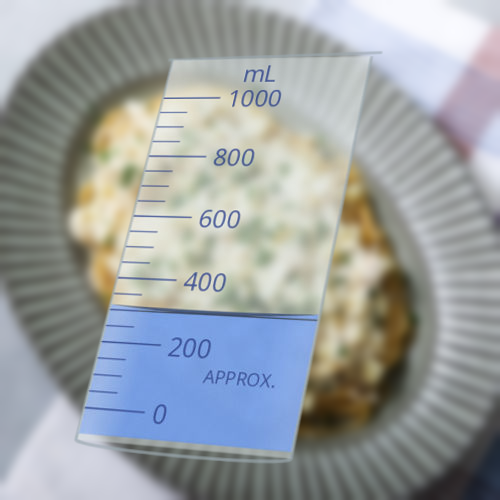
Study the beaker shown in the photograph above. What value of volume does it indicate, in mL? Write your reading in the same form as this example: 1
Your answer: 300
